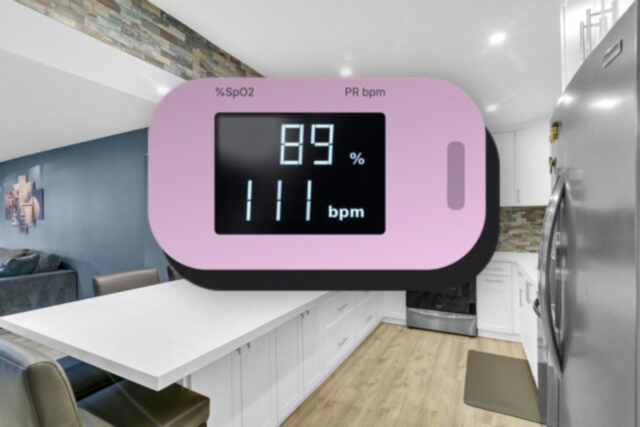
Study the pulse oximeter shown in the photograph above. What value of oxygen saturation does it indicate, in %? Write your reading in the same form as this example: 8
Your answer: 89
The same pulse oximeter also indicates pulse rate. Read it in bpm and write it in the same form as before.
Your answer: 111
